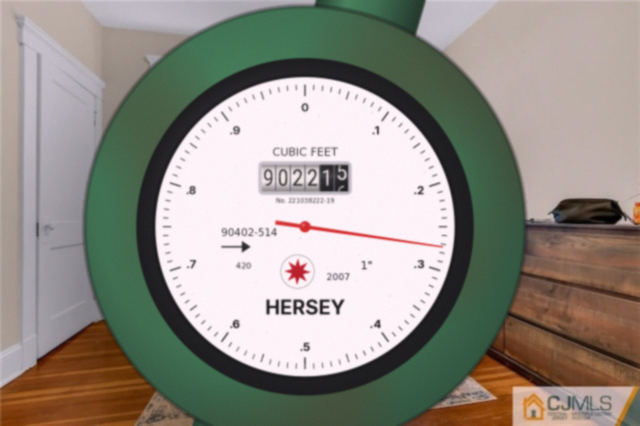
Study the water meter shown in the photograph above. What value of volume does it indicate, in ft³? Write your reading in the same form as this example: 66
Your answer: 902215.27
